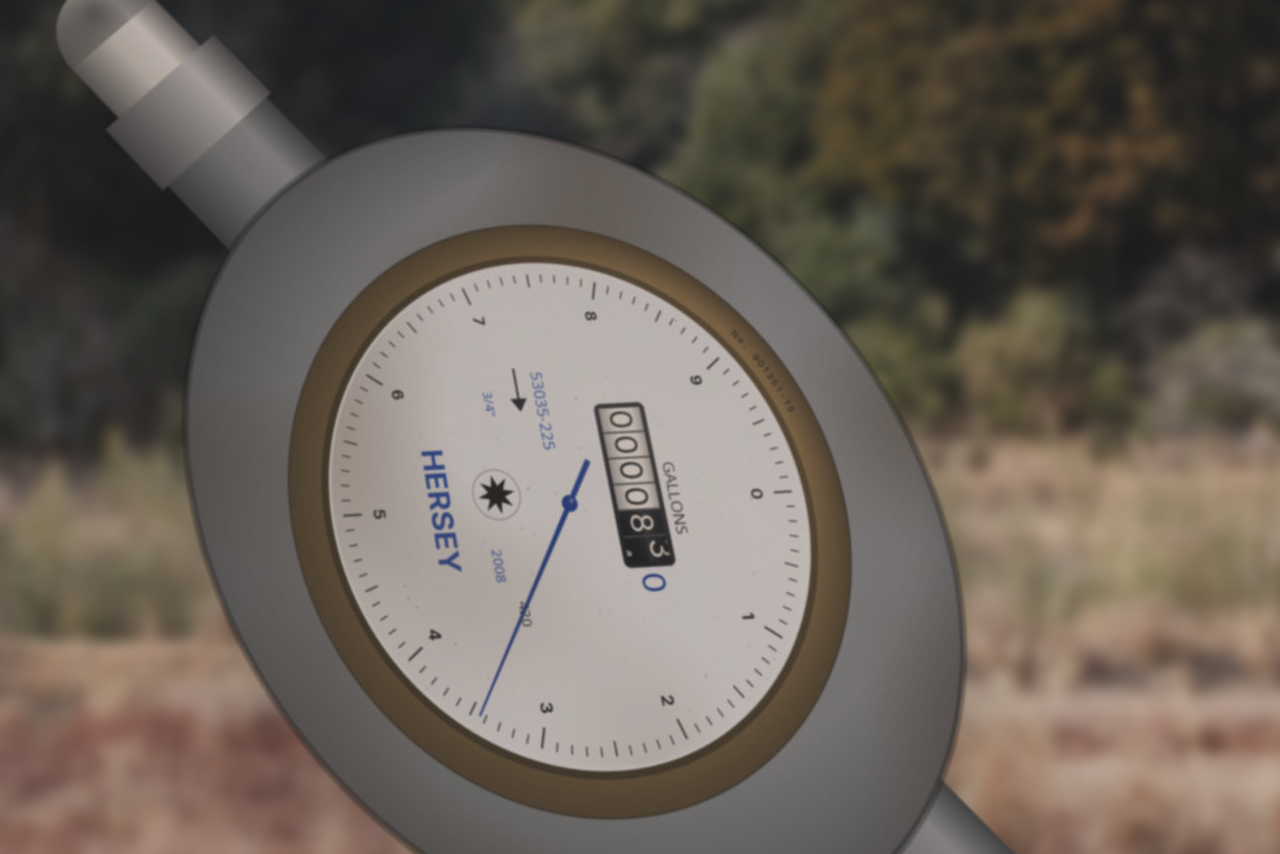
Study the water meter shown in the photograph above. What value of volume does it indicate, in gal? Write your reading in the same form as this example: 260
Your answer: 833.4
